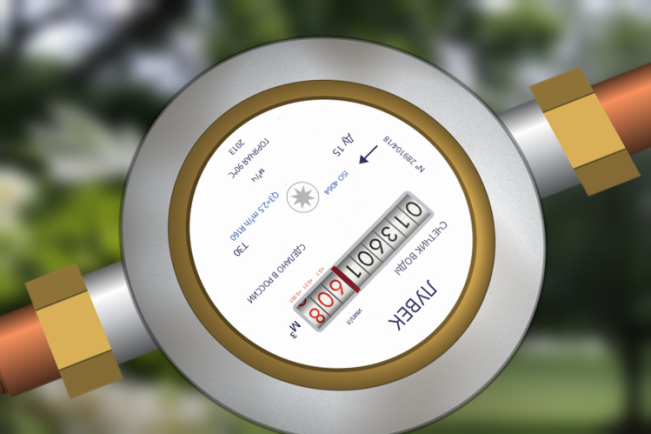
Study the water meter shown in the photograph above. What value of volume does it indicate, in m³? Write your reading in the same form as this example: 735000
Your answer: 13601.608
